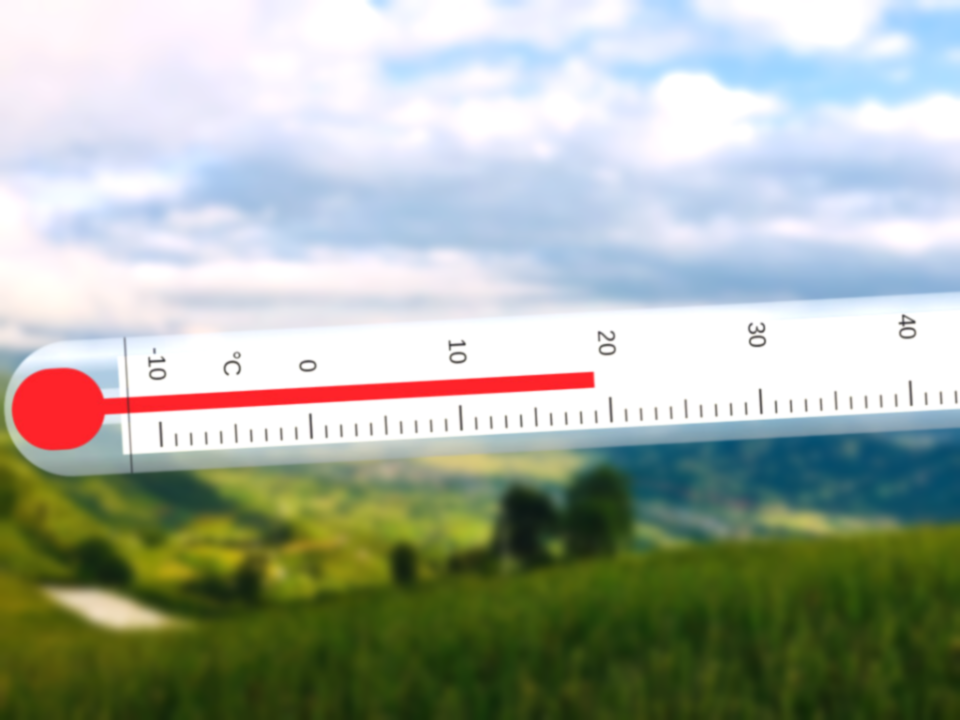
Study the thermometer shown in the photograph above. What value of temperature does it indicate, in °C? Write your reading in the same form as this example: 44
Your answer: 19
